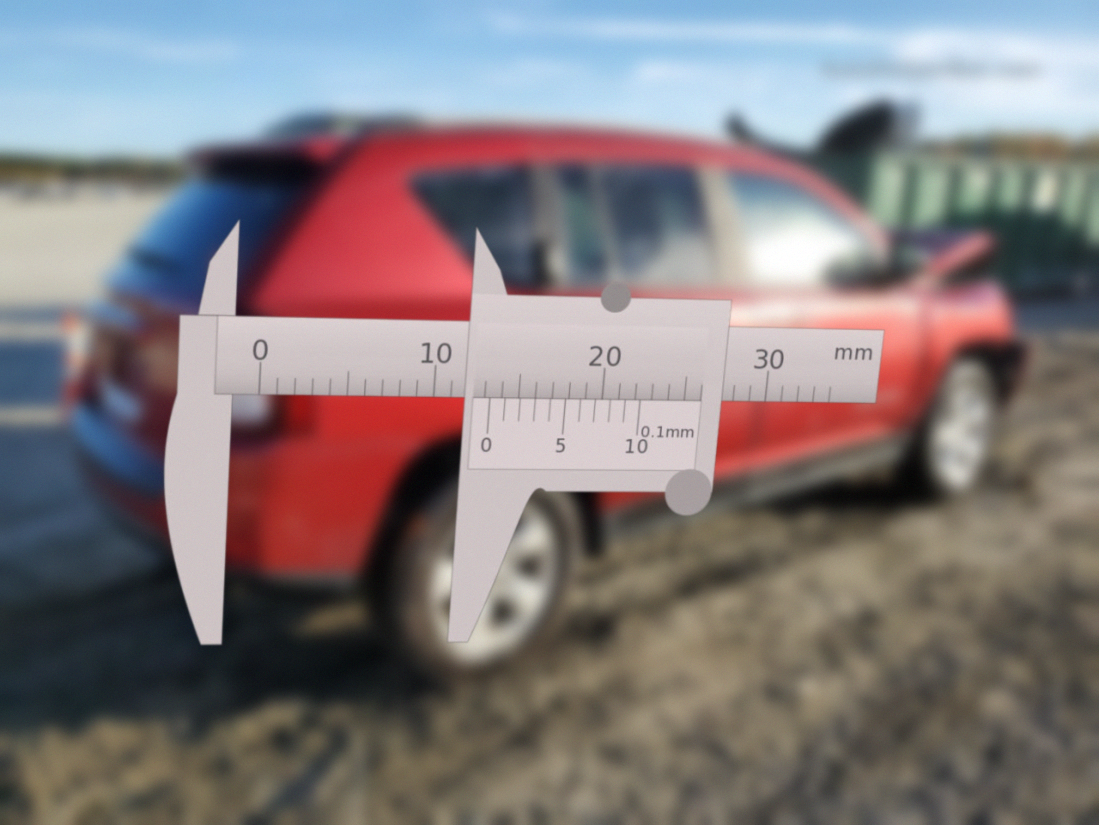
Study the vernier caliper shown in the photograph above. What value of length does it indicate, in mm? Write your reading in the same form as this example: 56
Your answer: 13.3
